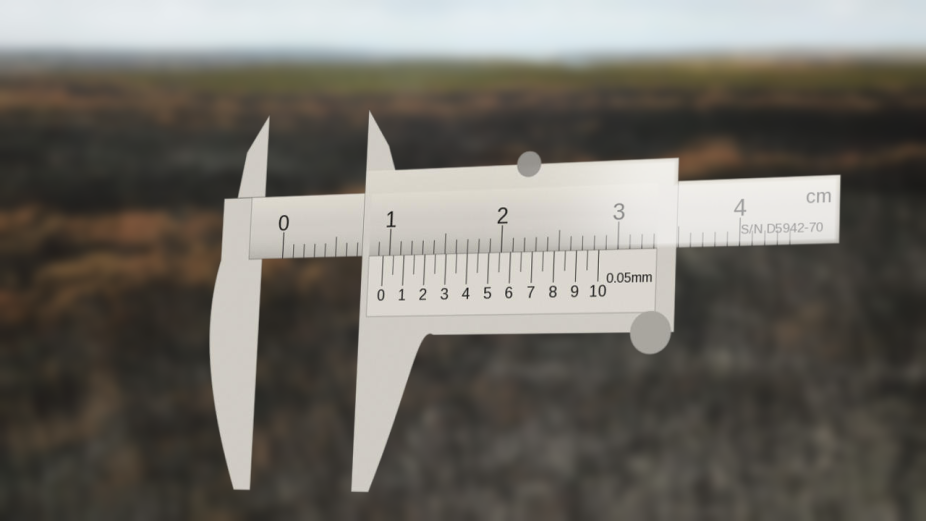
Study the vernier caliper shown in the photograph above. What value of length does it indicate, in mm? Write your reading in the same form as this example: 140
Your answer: 9.4
